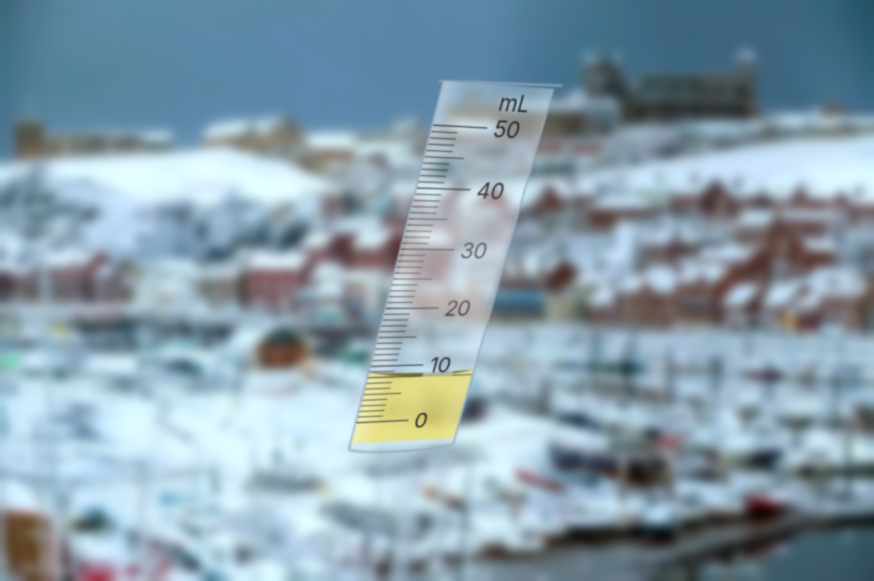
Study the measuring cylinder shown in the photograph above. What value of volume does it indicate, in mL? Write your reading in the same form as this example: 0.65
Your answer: 8
